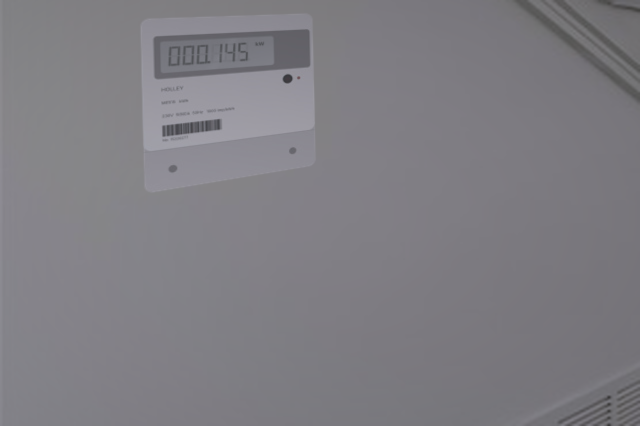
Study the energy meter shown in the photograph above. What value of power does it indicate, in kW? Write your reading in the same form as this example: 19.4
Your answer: 0.145
